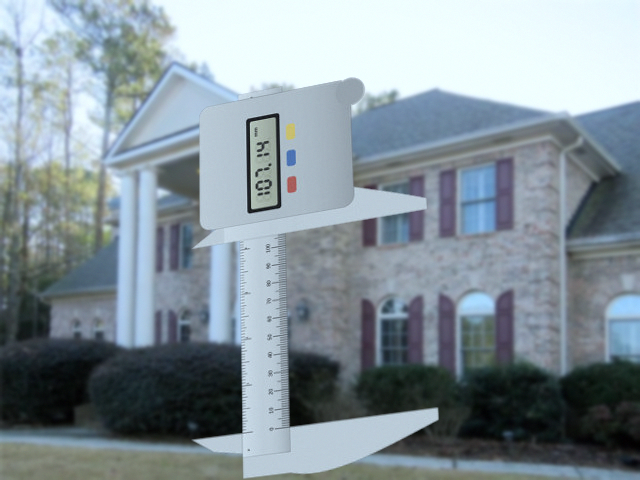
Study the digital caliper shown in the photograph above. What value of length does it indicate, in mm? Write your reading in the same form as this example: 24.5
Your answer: 107.14
